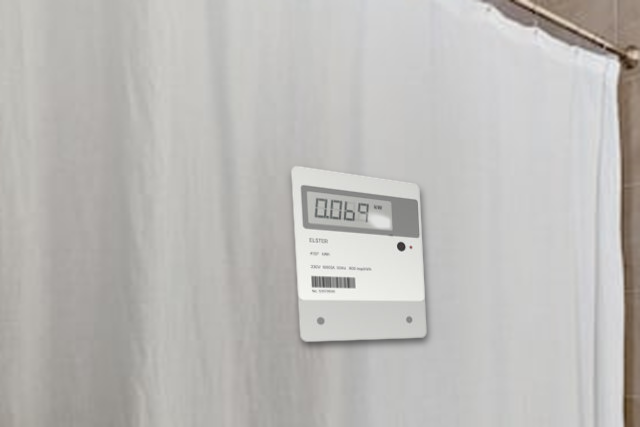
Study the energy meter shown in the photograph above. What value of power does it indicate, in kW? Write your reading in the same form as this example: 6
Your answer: 0.069
